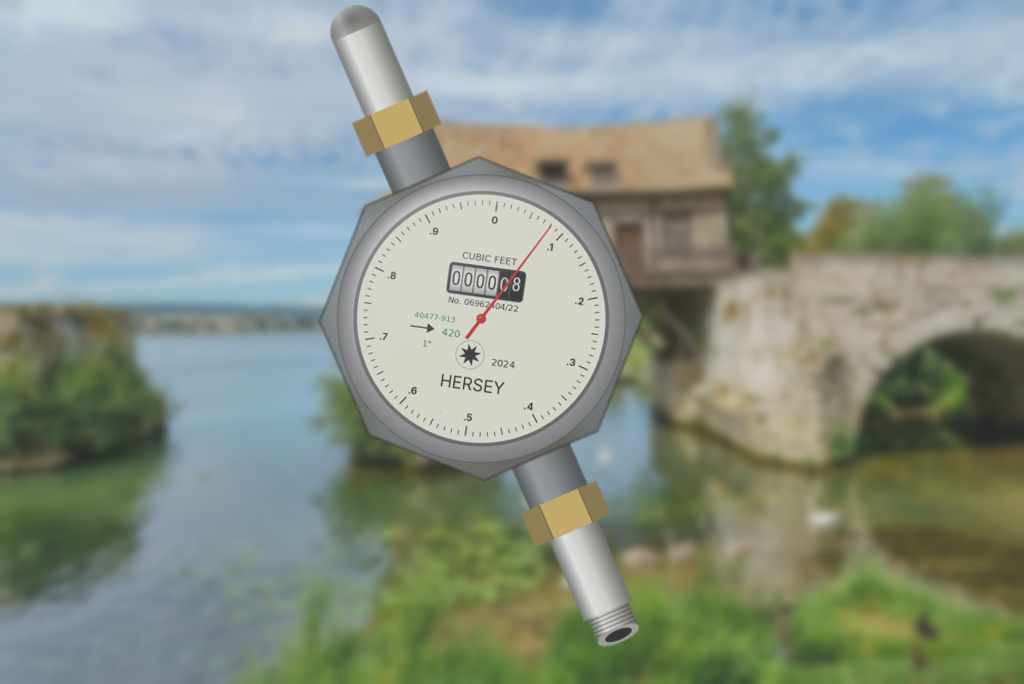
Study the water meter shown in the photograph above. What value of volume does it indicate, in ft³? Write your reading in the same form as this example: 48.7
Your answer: 8.08
